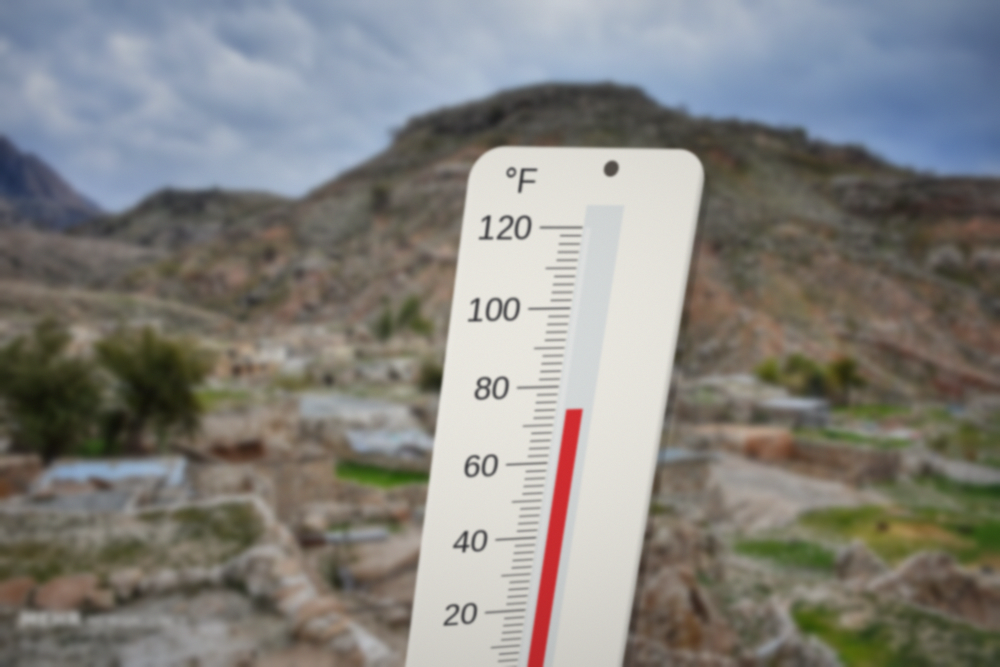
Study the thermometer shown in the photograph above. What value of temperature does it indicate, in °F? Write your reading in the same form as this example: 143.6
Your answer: 74
